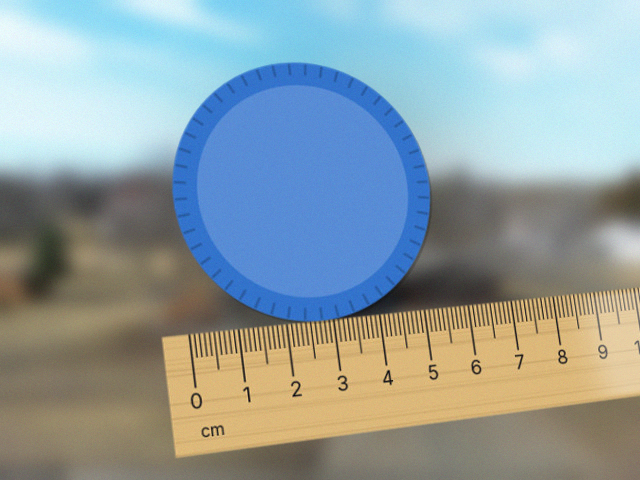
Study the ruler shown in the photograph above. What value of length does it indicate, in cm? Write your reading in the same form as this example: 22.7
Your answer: 5.5
